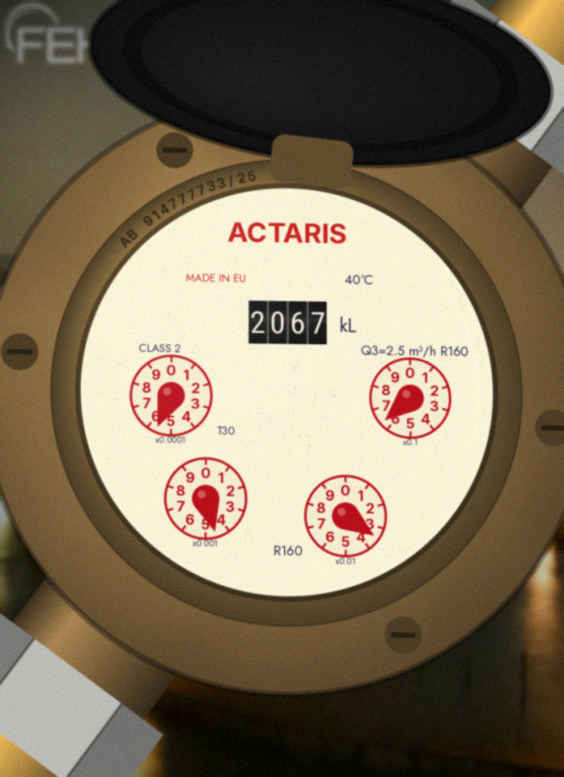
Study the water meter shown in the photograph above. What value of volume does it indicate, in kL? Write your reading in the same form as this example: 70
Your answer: 2067.6345
